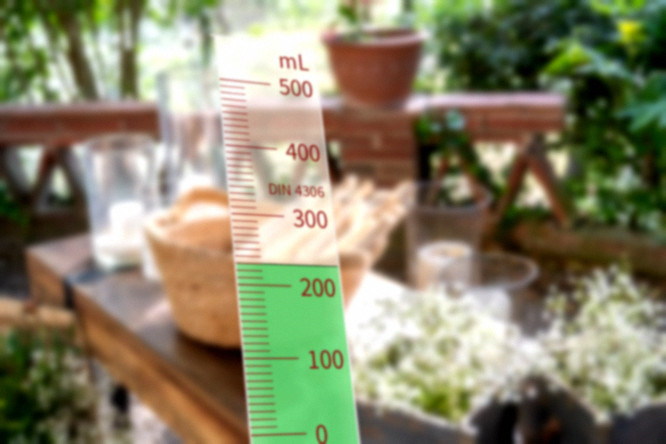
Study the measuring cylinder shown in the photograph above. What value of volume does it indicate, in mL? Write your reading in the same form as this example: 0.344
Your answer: 230
